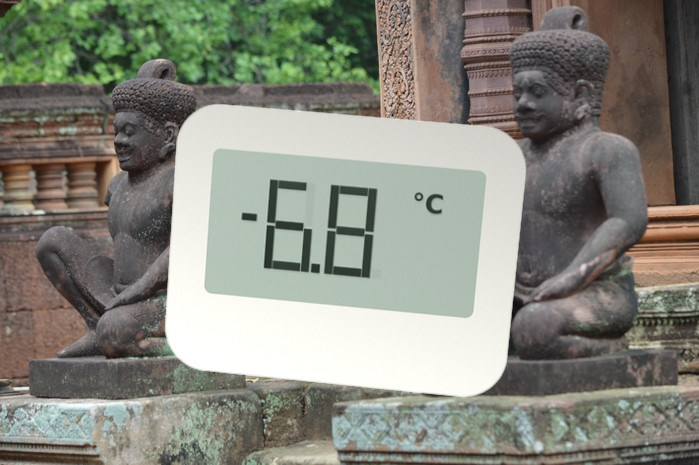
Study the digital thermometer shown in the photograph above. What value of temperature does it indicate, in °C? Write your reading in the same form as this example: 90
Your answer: -6.8
